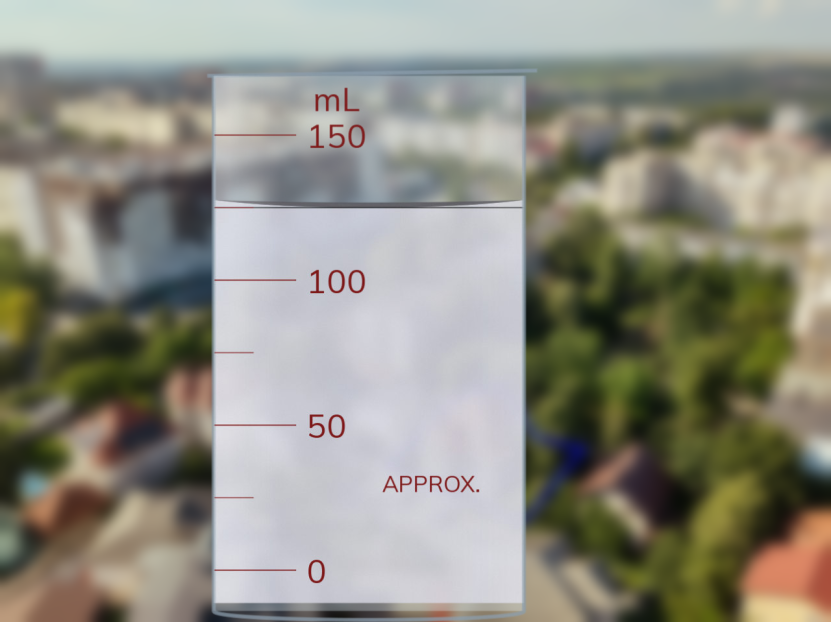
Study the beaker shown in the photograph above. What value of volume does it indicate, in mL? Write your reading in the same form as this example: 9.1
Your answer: 125
